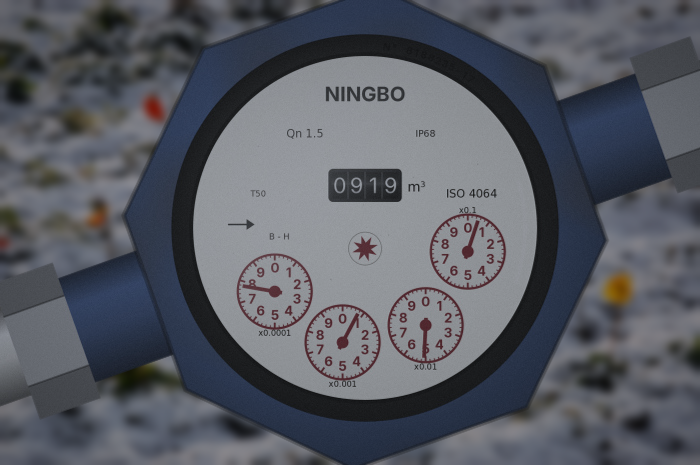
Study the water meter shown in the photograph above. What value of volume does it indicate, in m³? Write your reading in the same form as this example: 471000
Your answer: 919.0507
